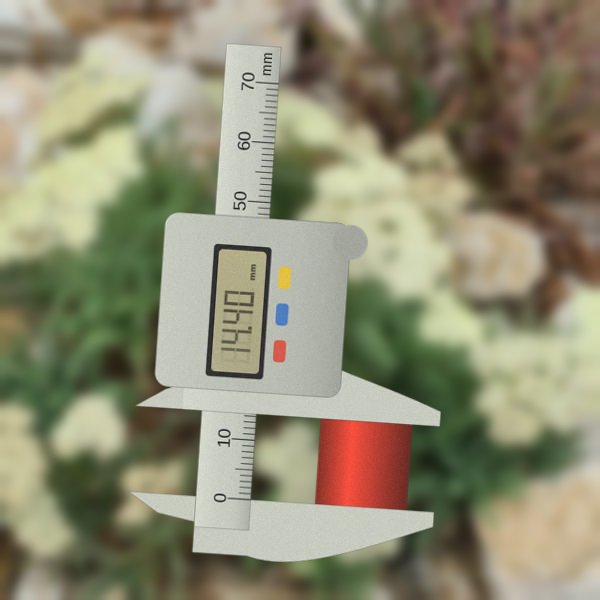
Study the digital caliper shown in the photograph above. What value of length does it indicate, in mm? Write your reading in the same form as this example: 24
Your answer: 14.40
